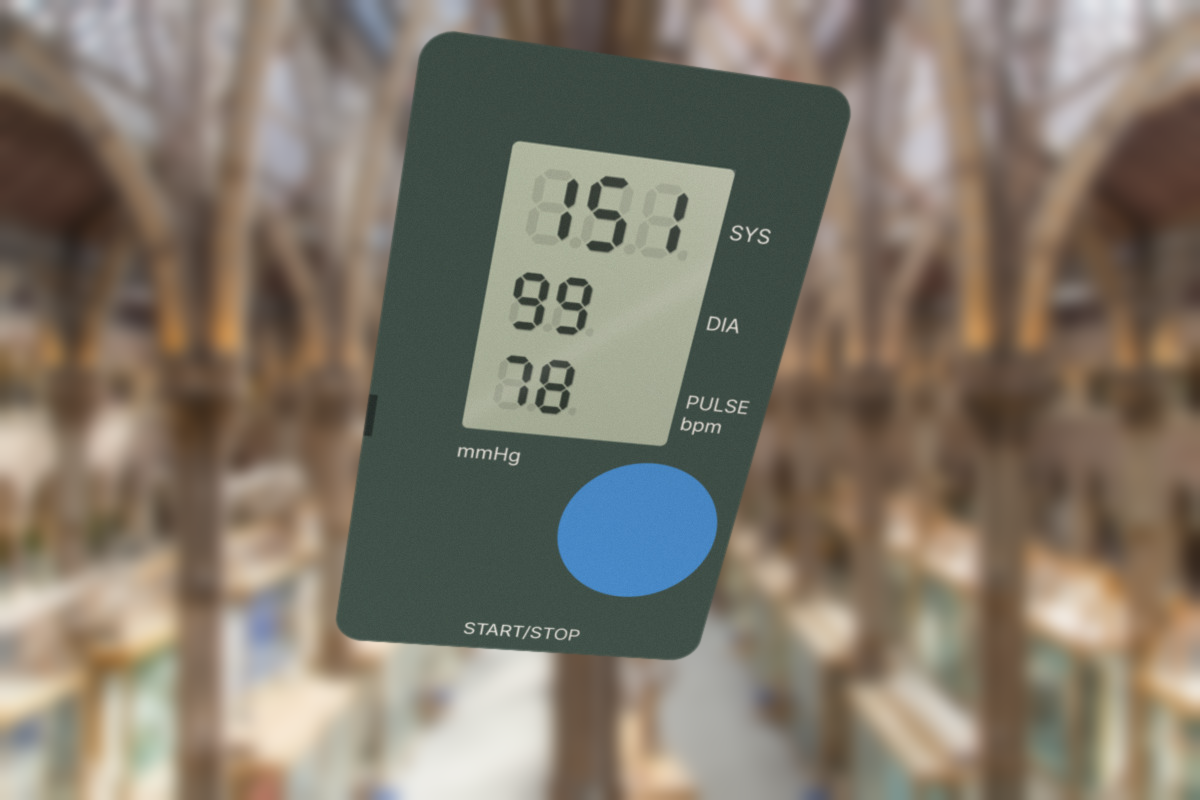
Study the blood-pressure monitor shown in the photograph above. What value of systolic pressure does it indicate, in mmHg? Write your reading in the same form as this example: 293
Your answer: 151
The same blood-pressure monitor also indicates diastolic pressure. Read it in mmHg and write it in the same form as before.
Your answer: 99
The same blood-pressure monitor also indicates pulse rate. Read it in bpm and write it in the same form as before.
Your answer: 78
